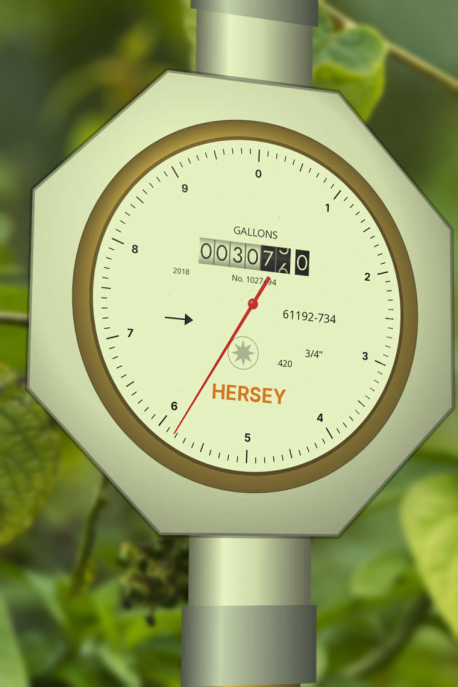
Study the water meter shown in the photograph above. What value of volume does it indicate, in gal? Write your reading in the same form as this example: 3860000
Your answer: 30755.8
